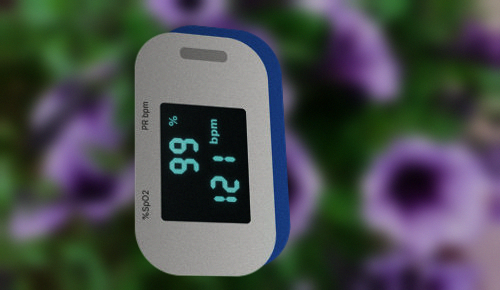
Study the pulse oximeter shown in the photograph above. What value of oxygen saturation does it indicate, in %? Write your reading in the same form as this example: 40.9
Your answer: 99
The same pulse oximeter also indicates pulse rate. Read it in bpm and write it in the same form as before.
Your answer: 121
